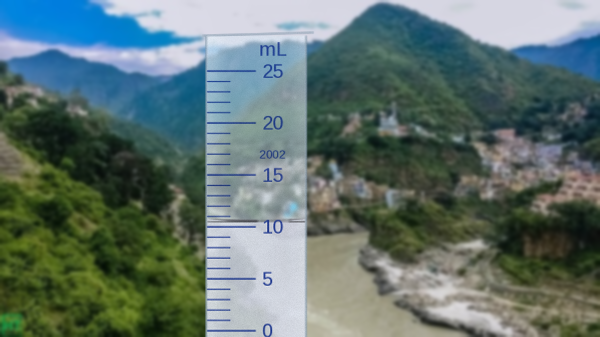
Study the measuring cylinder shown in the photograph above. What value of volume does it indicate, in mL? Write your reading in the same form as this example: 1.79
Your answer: 10.5
